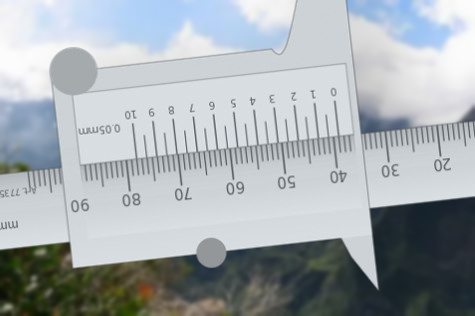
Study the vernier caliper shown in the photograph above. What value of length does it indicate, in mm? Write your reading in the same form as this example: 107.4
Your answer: 39.0
